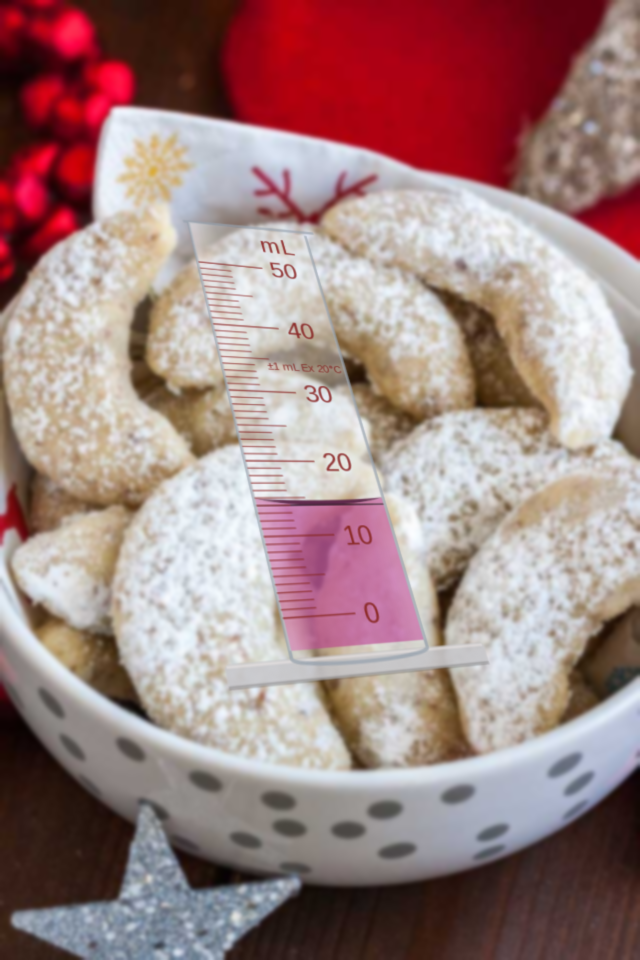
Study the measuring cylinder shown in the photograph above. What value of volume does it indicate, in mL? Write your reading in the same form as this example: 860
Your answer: 14
